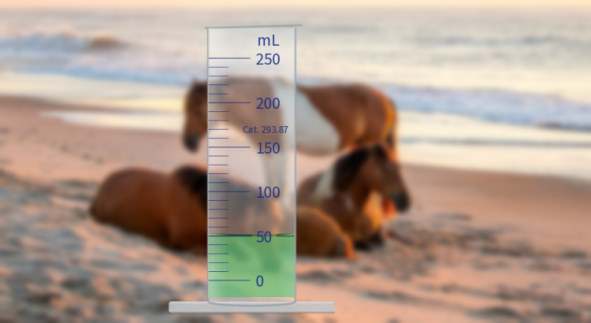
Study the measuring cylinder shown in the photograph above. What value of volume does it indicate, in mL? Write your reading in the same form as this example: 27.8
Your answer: 50
